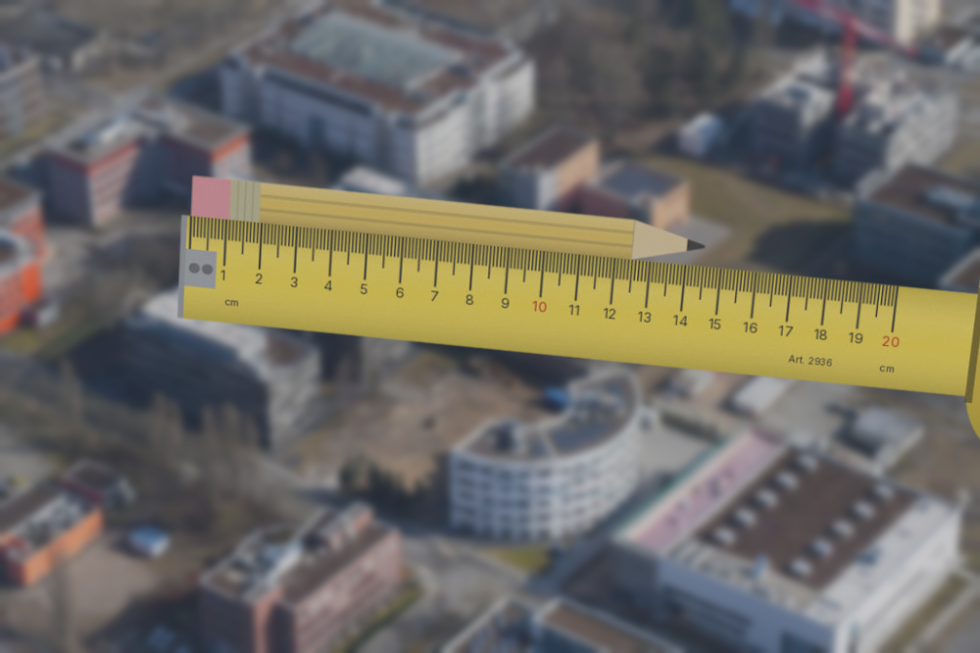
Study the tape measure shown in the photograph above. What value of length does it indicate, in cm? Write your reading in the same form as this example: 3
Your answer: 14.5
